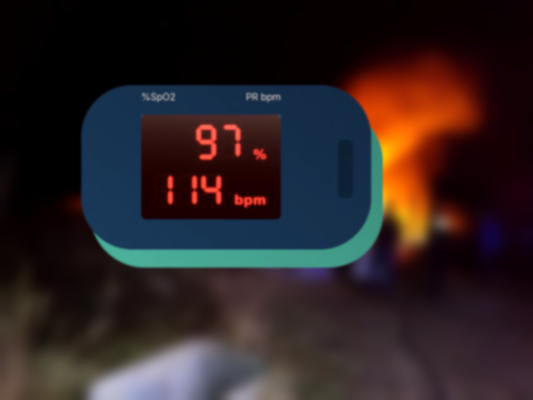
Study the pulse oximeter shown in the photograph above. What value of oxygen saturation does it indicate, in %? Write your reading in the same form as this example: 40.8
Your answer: 97
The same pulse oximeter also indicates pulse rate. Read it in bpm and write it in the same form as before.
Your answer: 114
